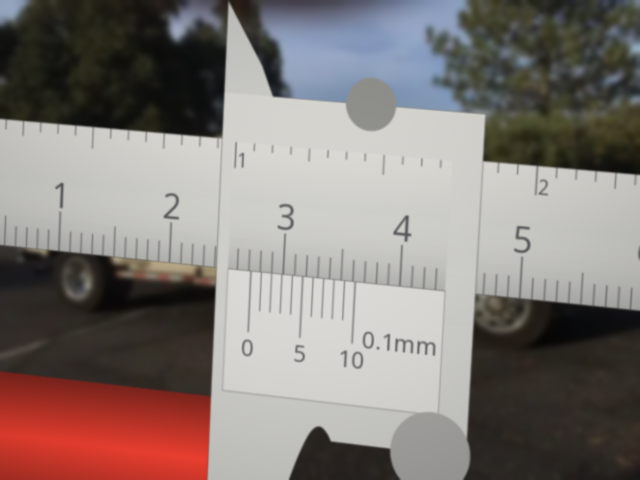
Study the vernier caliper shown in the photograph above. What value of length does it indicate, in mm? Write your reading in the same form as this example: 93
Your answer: 27.2
